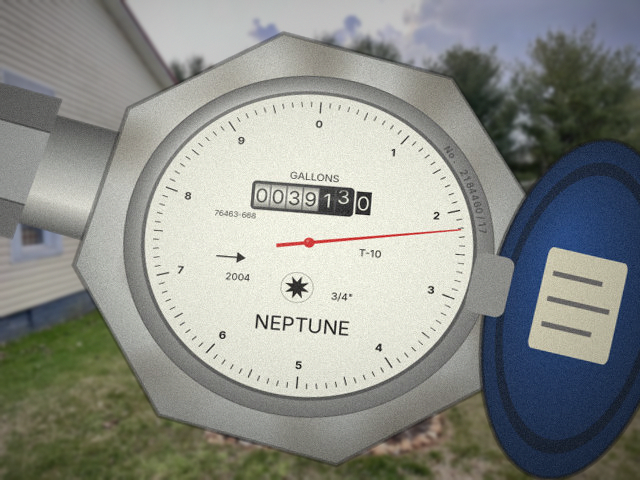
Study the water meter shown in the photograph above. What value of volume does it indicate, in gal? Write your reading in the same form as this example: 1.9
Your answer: 39132.2
